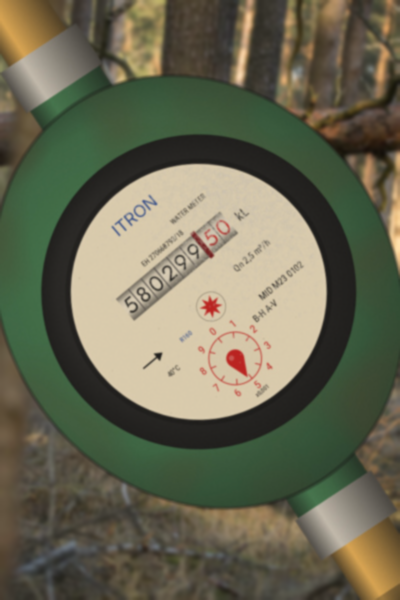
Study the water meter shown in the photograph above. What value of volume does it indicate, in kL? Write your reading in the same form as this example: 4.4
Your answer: 580299.505
